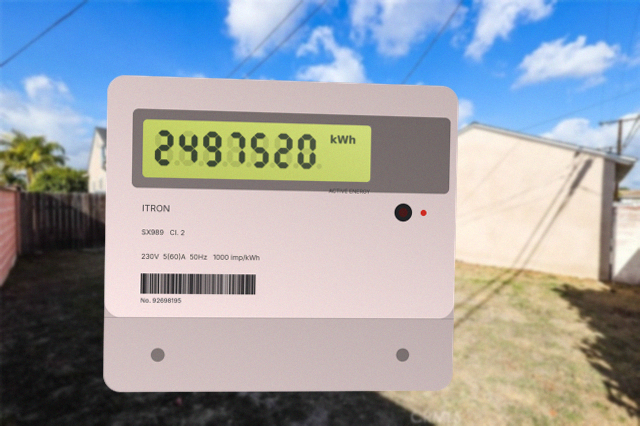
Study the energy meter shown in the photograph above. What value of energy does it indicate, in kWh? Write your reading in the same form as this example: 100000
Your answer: 2497520
